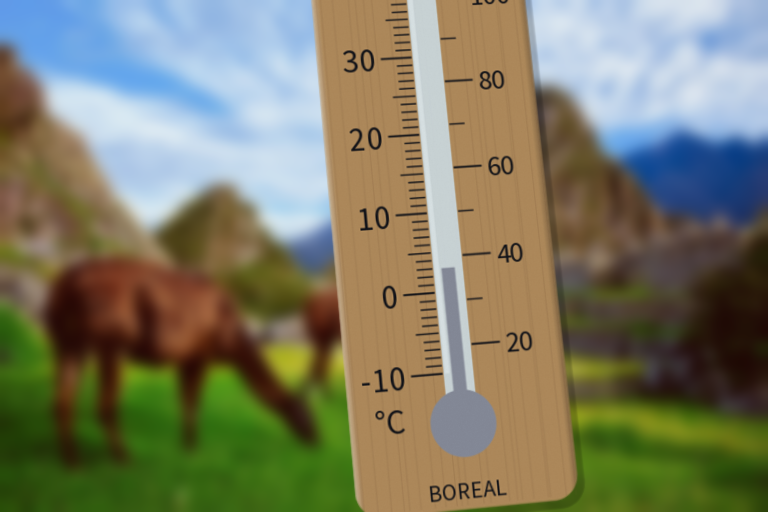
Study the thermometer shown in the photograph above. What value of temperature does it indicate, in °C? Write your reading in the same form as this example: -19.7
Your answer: 3
